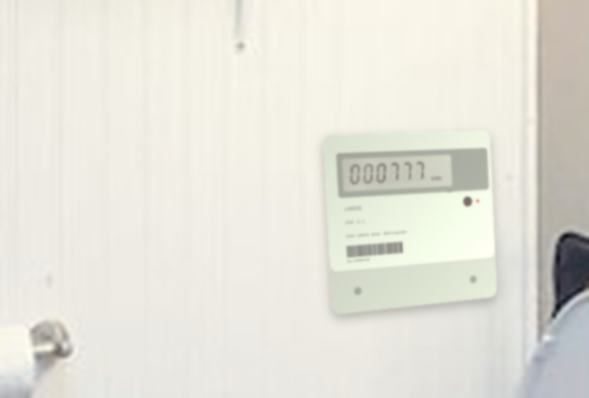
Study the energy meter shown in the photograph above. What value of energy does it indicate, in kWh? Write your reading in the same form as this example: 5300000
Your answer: 777
